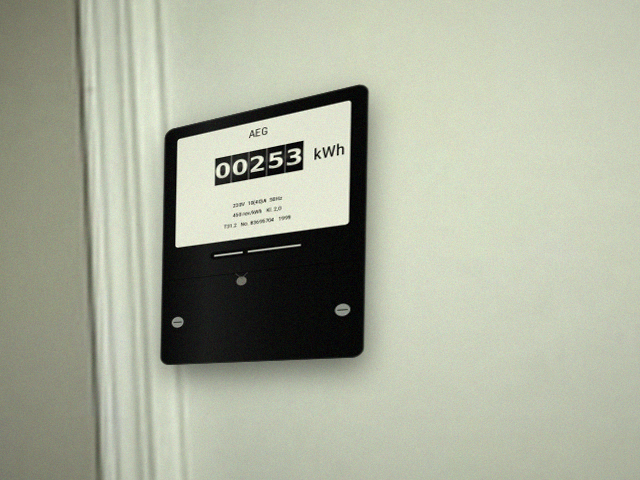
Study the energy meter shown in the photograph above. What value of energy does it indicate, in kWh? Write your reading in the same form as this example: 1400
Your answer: 253
